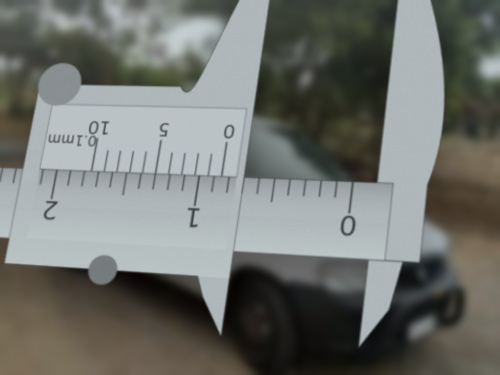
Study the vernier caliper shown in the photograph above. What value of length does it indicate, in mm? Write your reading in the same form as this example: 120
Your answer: 8.5
